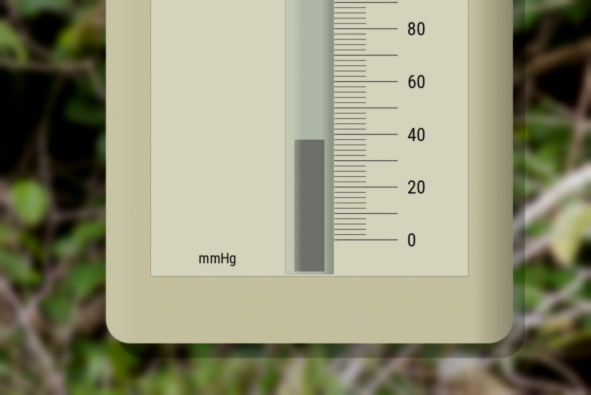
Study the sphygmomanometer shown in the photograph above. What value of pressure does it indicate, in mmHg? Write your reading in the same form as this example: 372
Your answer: 38
